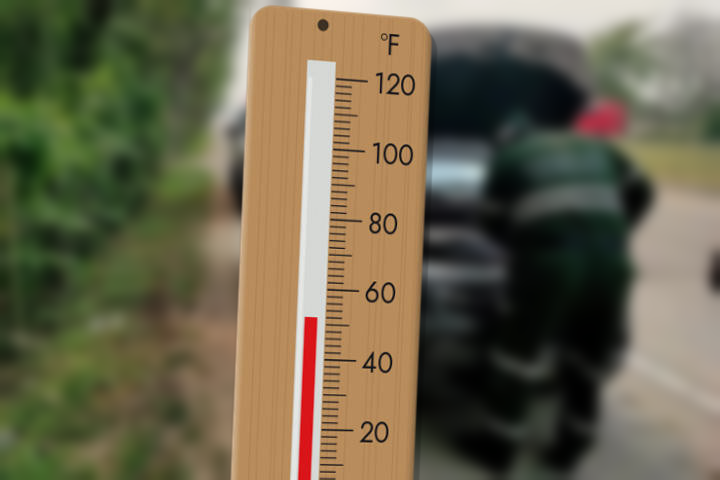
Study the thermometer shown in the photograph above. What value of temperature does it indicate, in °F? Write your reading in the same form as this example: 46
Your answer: 52
